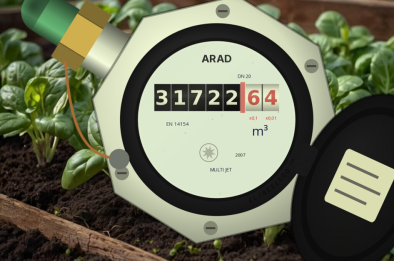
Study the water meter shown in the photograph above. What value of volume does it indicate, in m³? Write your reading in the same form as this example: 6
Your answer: 31722.64
